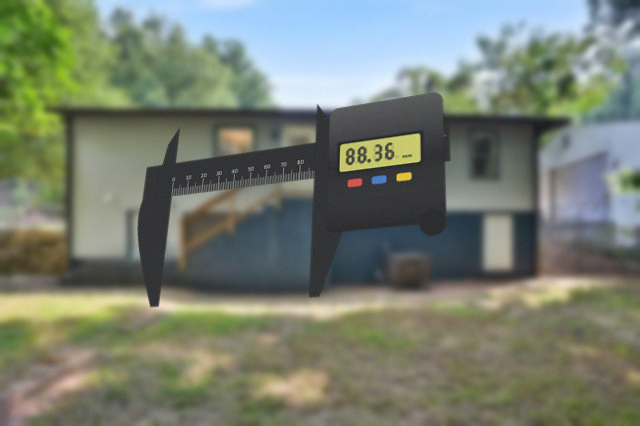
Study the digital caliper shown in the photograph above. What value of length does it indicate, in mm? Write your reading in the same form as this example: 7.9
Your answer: 88.36
